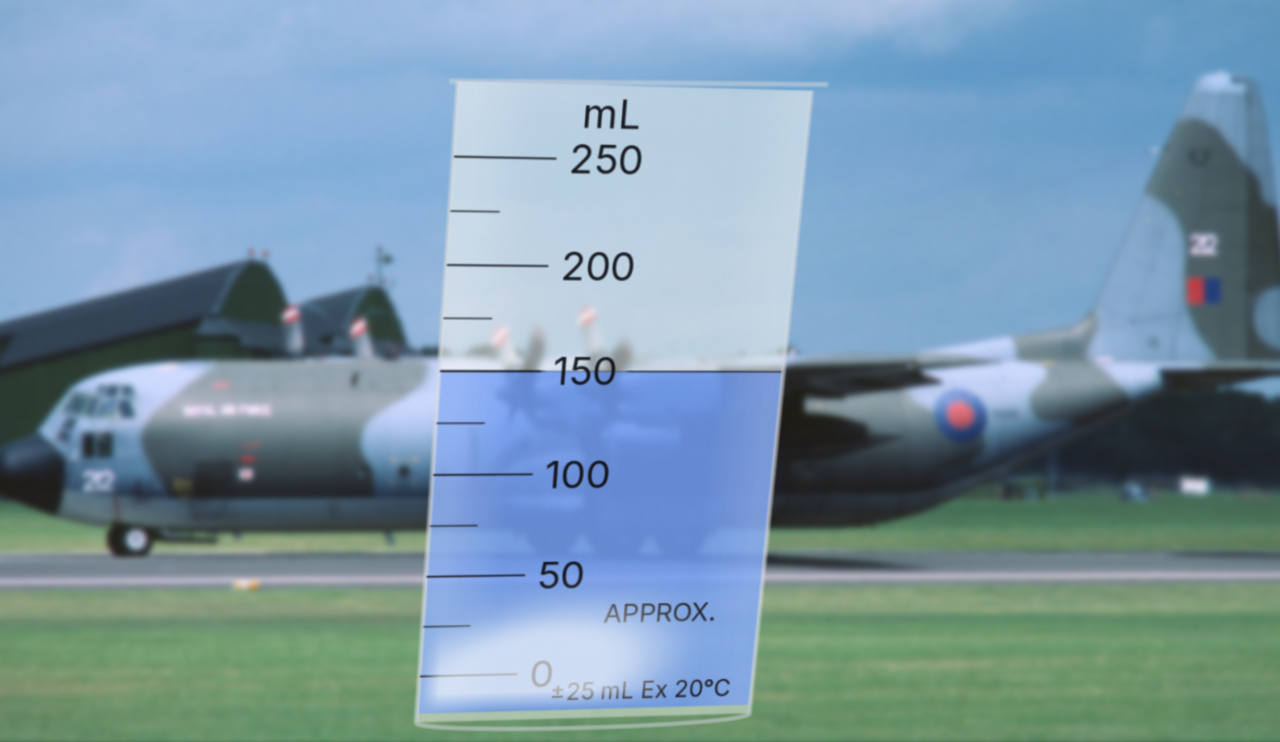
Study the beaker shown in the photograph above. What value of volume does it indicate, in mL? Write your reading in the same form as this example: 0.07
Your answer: 150
